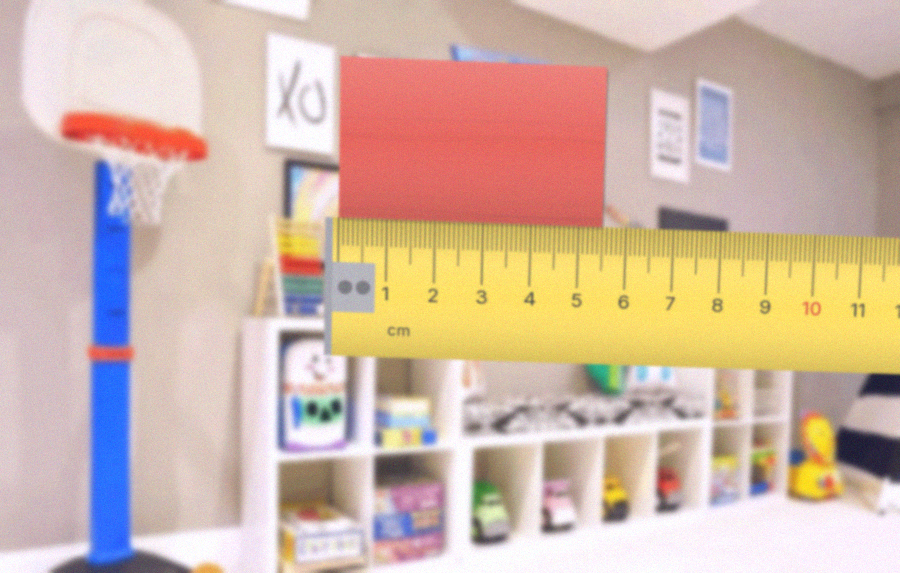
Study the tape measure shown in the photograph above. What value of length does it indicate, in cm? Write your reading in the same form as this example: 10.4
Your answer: 5.5
